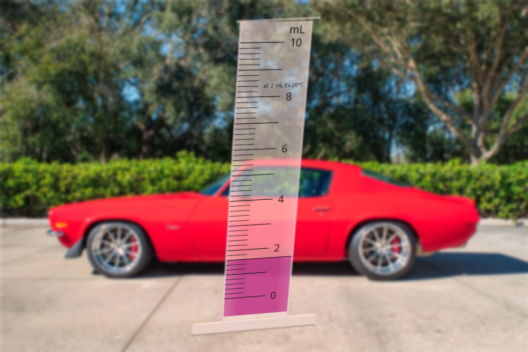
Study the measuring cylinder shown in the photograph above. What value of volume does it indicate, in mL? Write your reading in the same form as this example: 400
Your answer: 1.6
